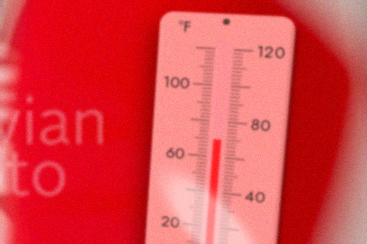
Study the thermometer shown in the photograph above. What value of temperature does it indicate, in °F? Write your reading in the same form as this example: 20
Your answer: 70
